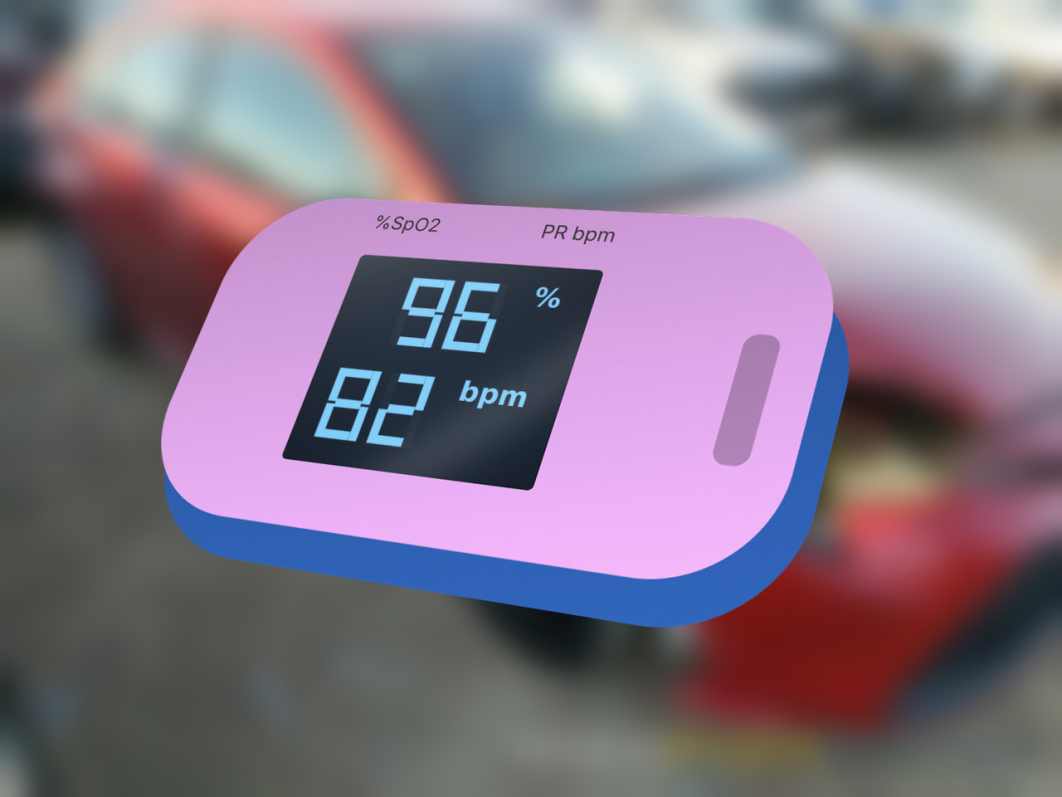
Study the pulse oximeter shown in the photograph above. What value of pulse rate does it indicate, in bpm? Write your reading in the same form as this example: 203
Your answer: 82
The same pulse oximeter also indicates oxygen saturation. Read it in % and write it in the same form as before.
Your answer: 96
